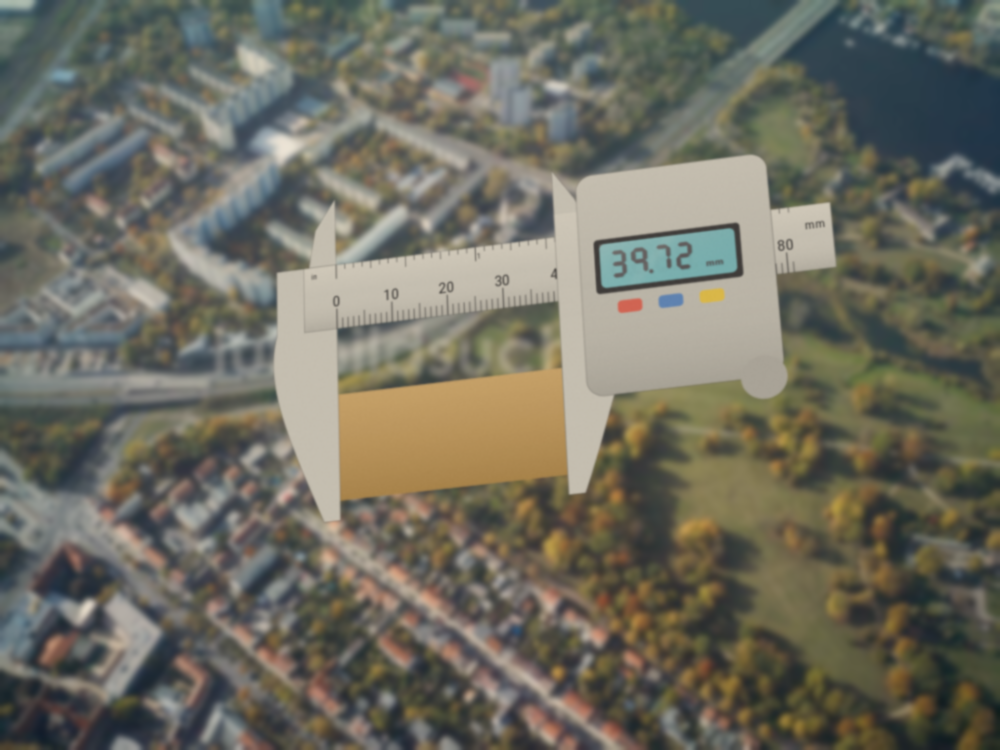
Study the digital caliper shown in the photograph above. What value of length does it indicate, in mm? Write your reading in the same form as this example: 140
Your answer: 39.72
